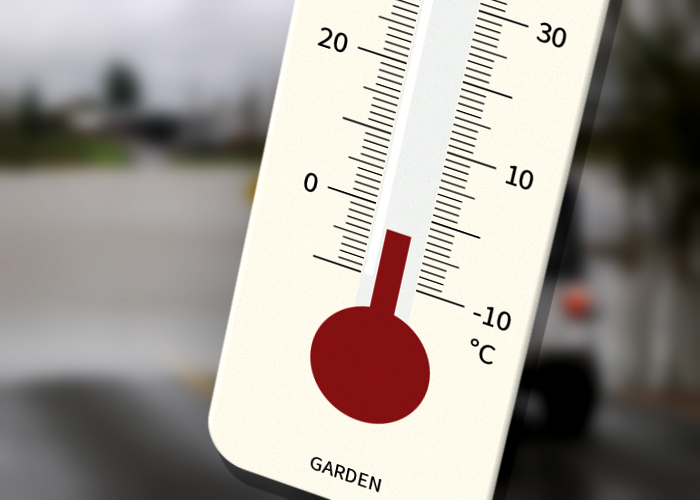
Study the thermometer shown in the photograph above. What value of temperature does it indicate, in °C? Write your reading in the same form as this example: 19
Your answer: -3
